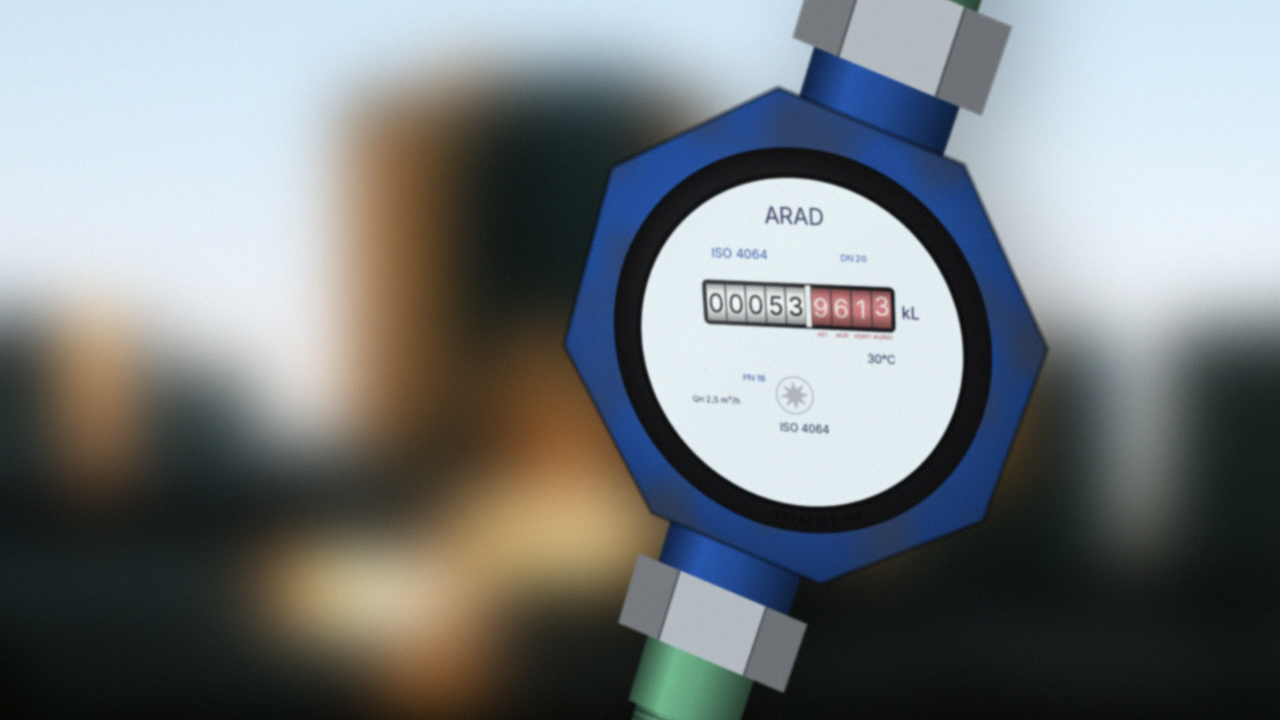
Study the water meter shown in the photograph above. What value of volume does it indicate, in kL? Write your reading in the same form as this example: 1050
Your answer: 53.9613
